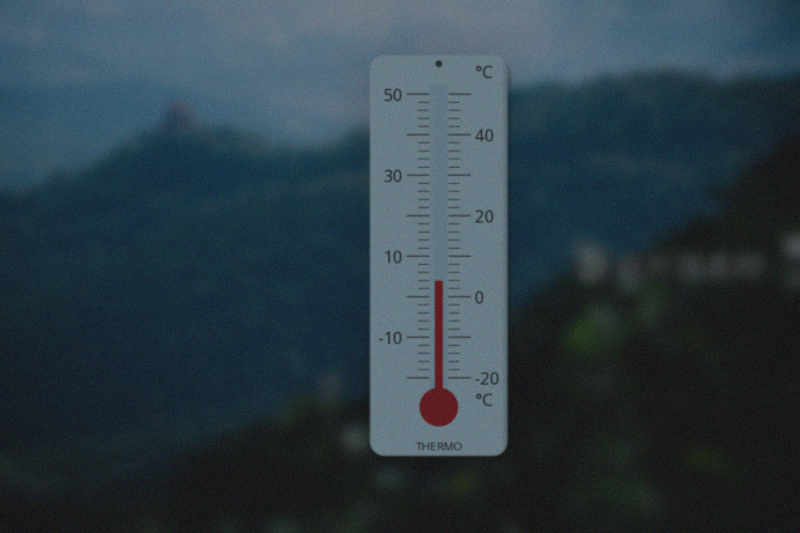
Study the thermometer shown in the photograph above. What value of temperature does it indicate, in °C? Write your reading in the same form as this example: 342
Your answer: 4
